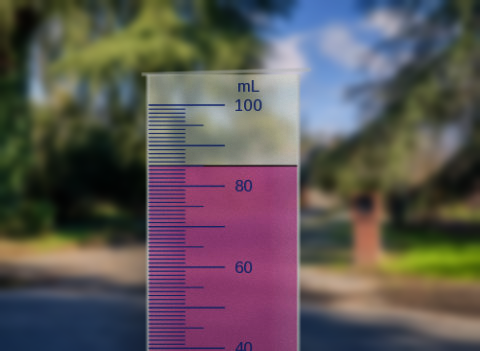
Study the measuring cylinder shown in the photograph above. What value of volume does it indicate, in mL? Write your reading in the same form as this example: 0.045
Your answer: 85
